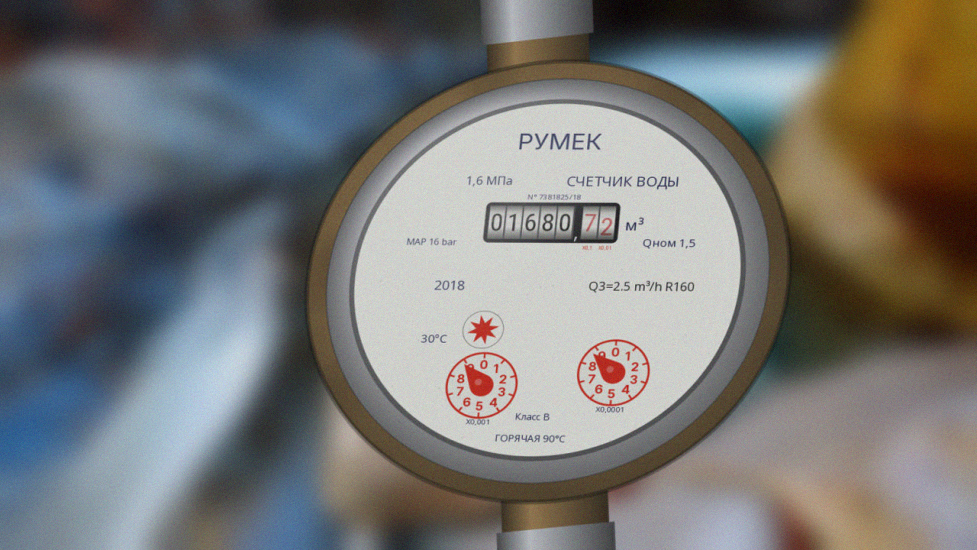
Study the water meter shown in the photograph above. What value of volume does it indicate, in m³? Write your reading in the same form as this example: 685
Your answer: 1680.7188
